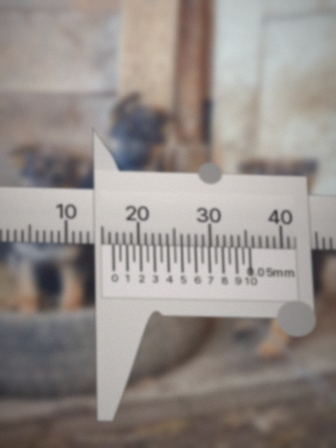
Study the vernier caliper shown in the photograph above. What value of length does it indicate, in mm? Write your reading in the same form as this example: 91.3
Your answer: 16.5
